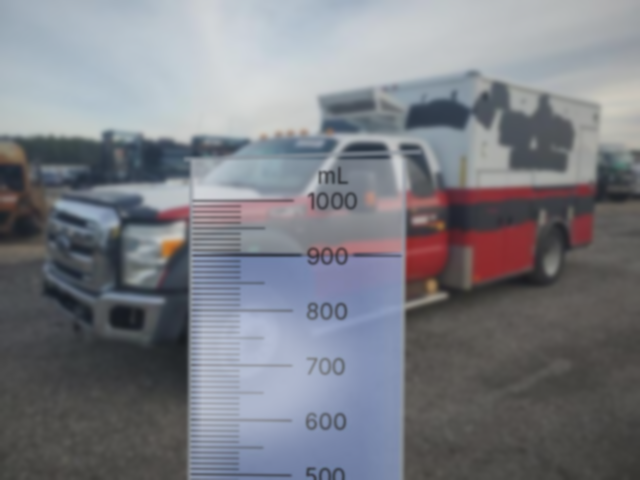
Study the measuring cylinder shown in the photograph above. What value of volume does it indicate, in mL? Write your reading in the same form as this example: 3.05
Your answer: 900
